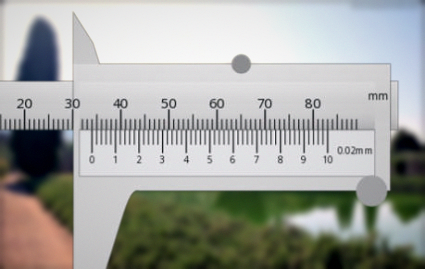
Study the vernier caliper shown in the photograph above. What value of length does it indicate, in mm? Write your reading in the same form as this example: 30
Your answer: 34.0
